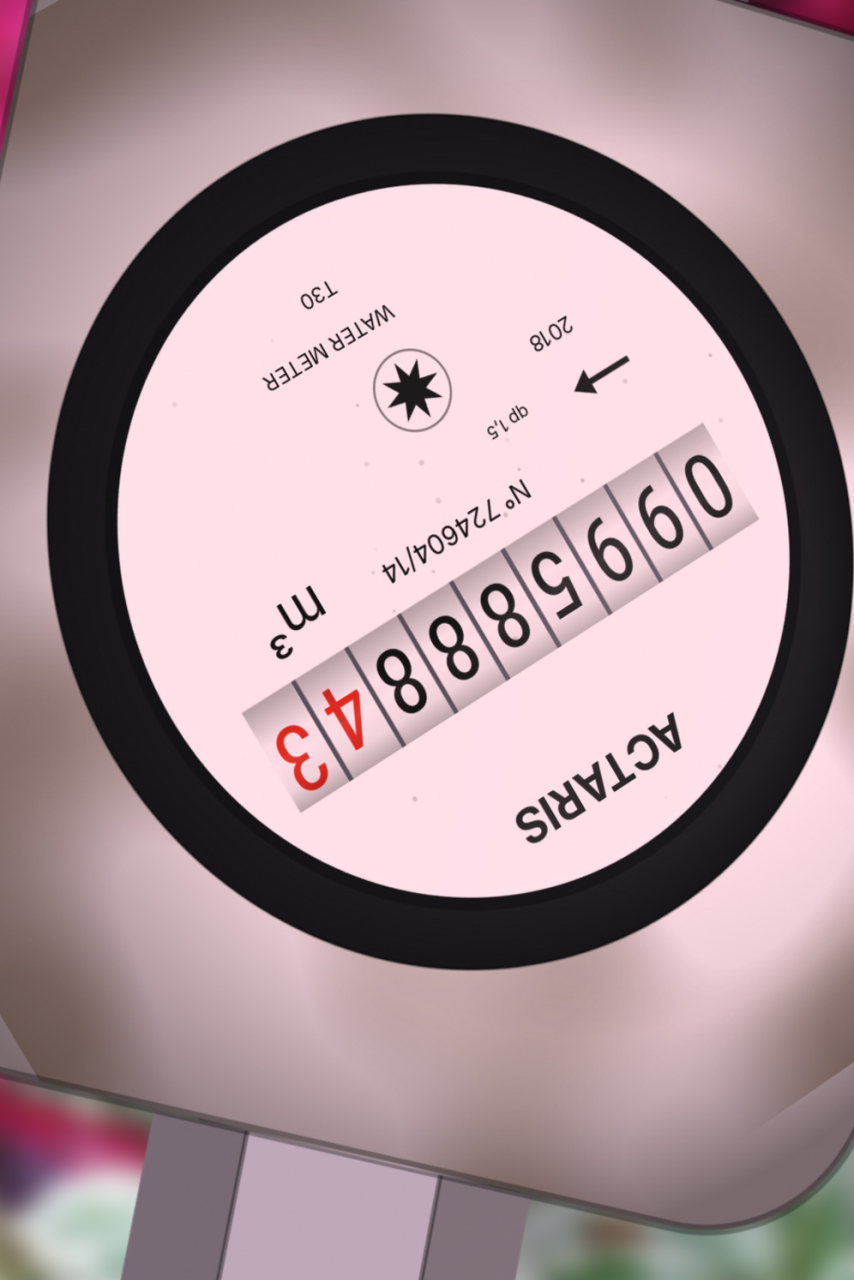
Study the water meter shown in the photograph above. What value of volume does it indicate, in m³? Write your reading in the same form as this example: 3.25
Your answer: 995888.43
